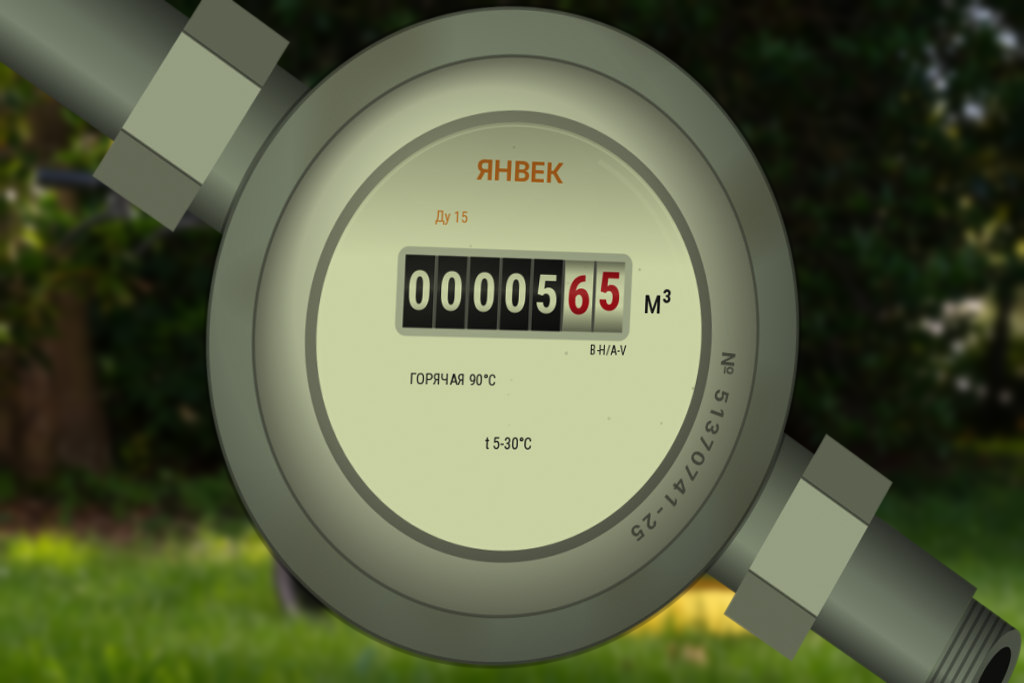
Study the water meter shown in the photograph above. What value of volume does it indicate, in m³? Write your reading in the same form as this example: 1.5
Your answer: 5.65
